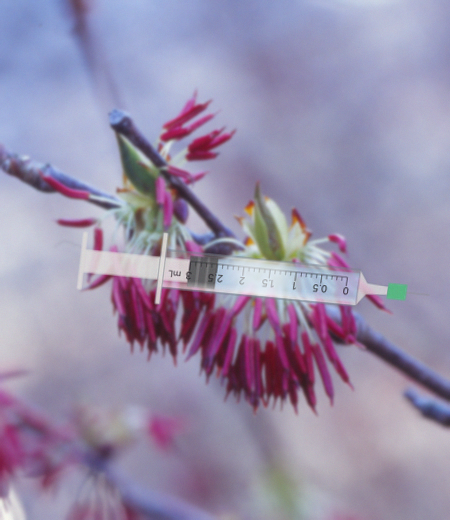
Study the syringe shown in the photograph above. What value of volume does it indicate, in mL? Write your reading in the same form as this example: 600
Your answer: 2.5
